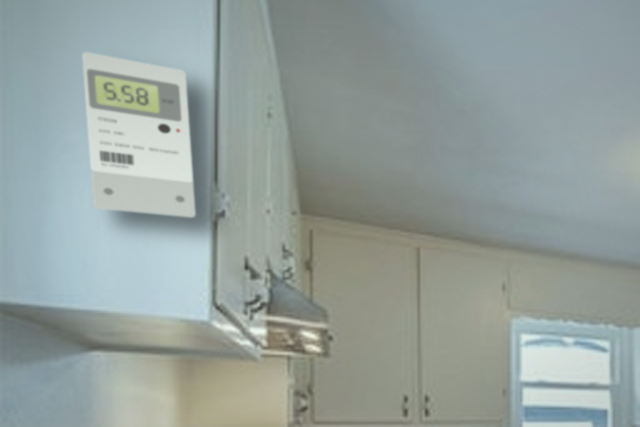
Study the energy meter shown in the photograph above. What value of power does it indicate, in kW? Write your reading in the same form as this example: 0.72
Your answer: 5.58
